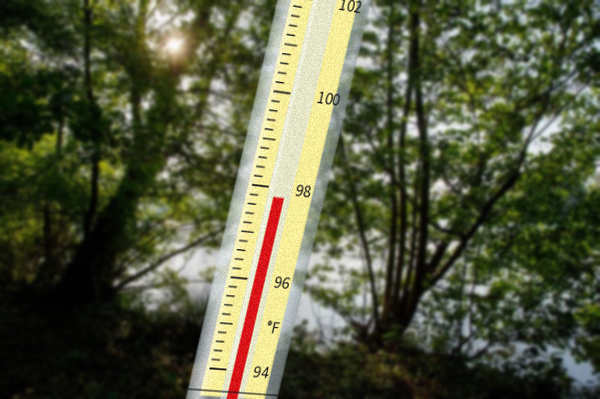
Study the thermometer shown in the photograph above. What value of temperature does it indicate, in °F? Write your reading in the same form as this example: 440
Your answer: 97.8
